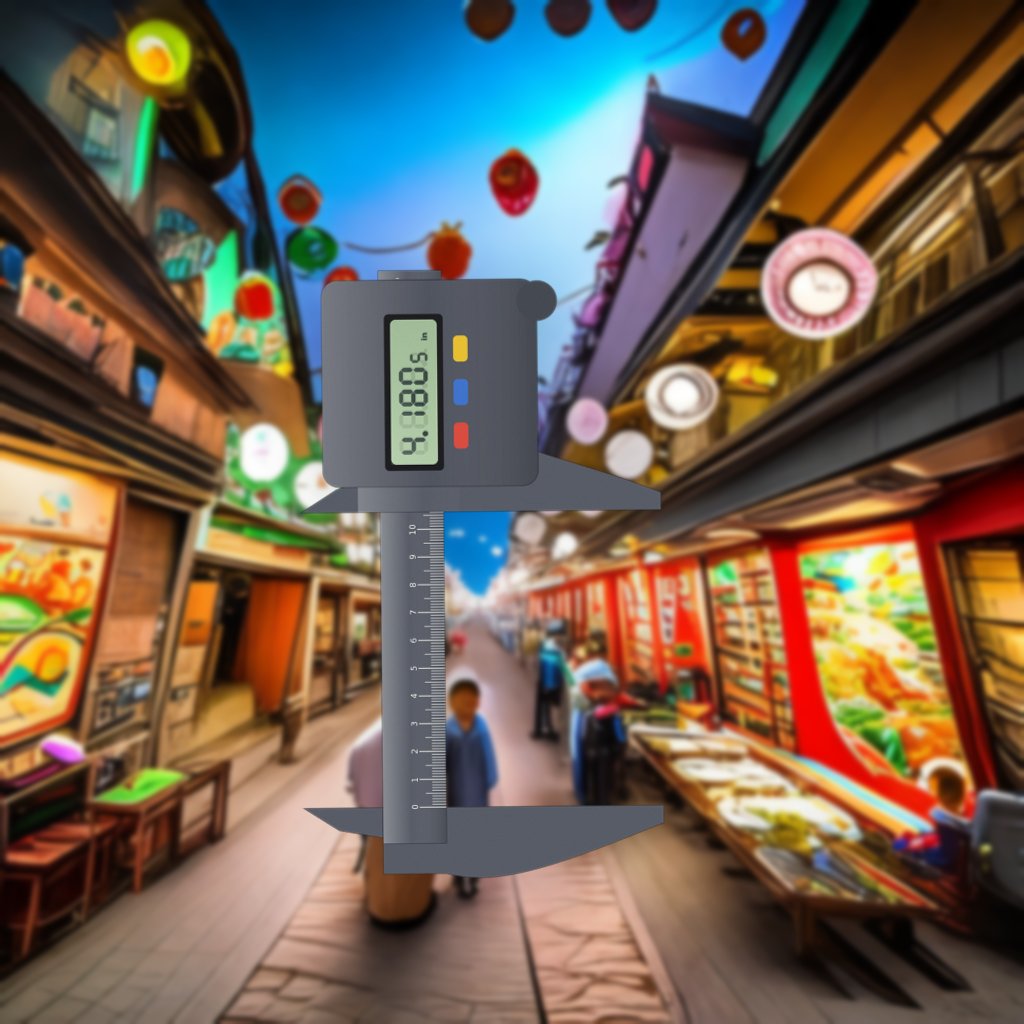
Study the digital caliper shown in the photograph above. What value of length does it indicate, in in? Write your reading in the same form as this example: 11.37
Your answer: 4.1805
